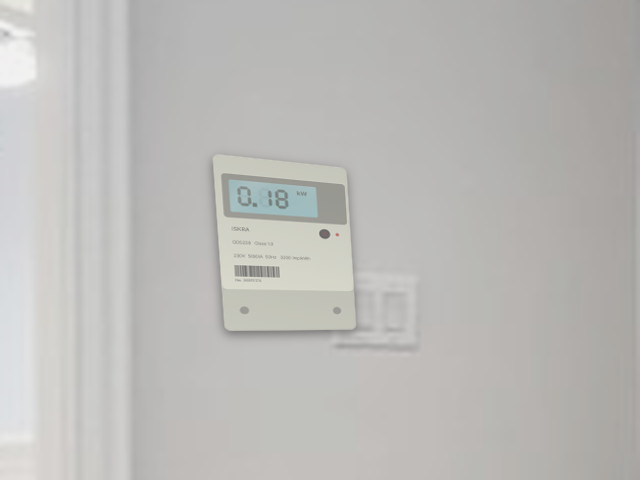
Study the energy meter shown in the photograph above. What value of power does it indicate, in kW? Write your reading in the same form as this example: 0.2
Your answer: 0.18
